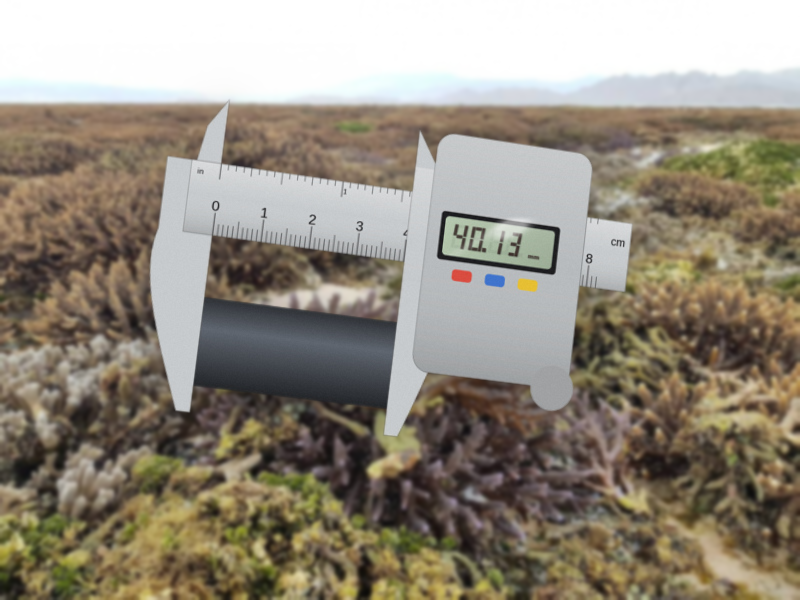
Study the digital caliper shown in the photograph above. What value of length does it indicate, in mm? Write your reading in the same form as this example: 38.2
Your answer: 40.13
